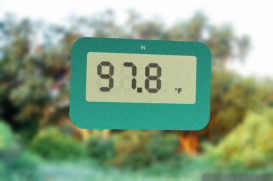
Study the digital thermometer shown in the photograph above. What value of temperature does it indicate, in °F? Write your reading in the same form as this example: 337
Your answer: 97.8
